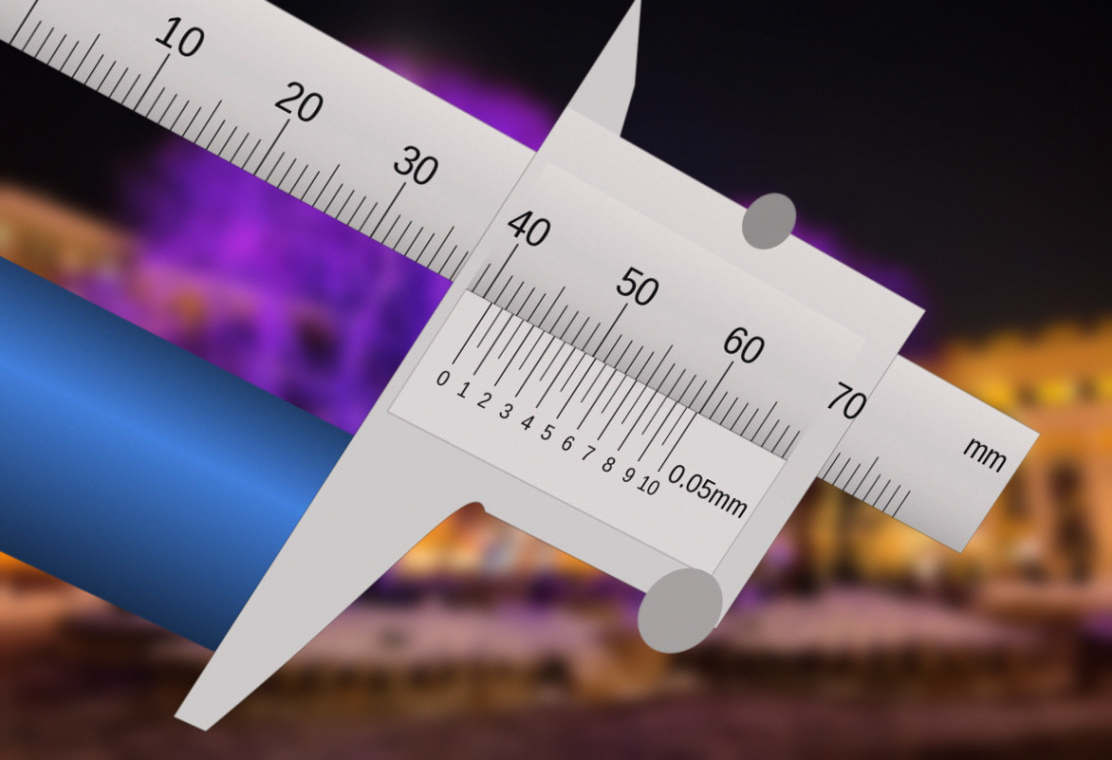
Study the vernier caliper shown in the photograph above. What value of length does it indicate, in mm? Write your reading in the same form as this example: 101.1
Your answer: 40.8
